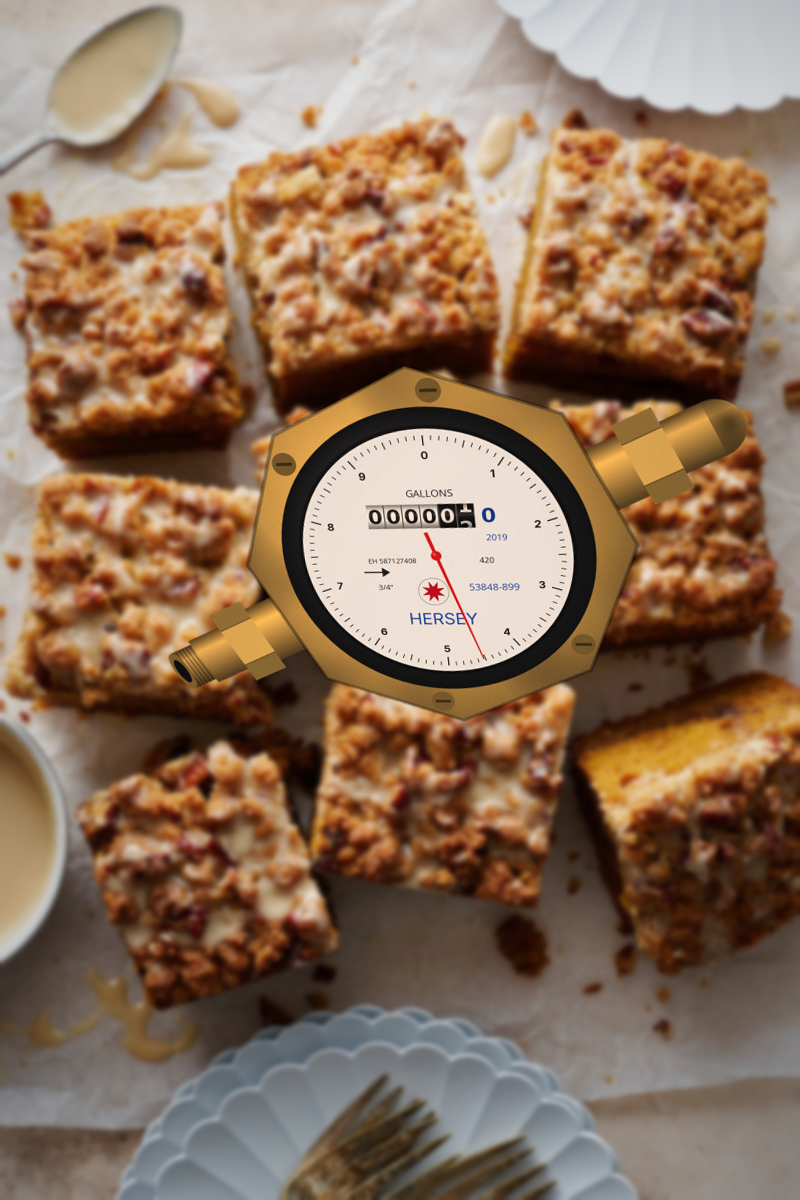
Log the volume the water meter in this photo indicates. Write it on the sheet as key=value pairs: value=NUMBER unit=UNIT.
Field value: value=14.5 unit=gal
